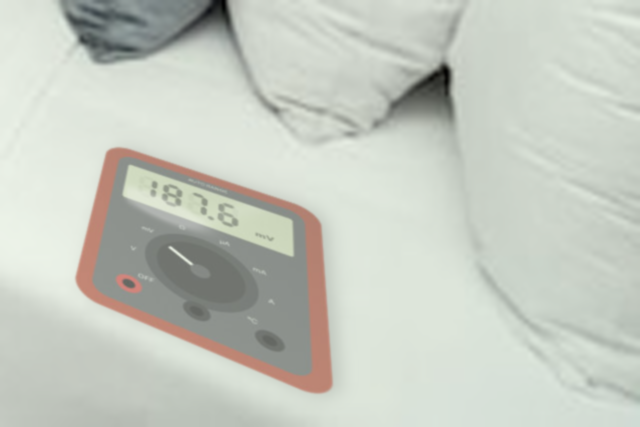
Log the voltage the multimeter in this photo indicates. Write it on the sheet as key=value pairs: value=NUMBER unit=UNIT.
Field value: value=187.6 unit=mV
